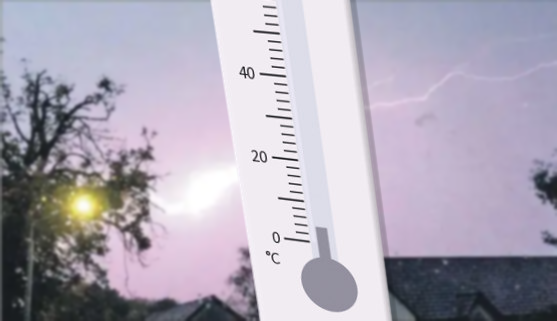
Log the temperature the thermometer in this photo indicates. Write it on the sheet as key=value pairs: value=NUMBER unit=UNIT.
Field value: value=4 unit=°C
